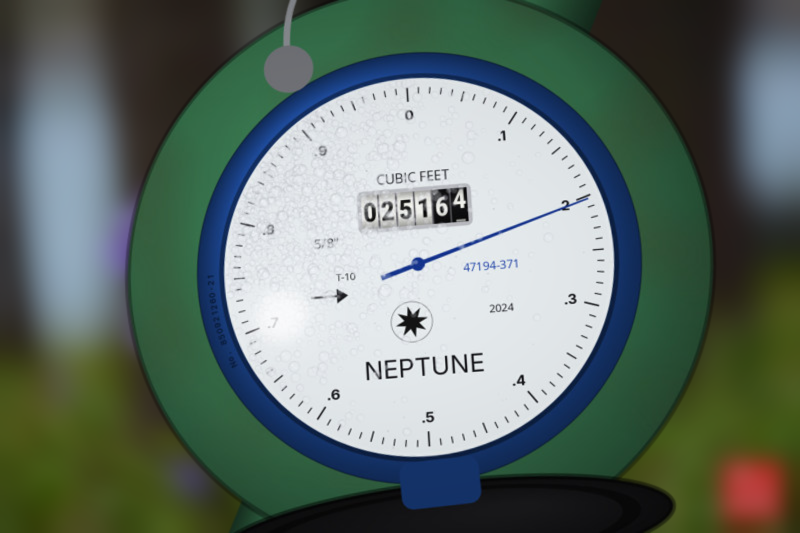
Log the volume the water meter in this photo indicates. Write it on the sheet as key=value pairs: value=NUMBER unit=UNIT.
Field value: value=25164.20 unit=ft³
